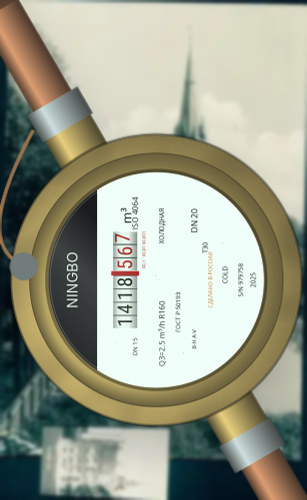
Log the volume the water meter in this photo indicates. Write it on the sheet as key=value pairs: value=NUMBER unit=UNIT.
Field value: value=1418.567 unit=m³
